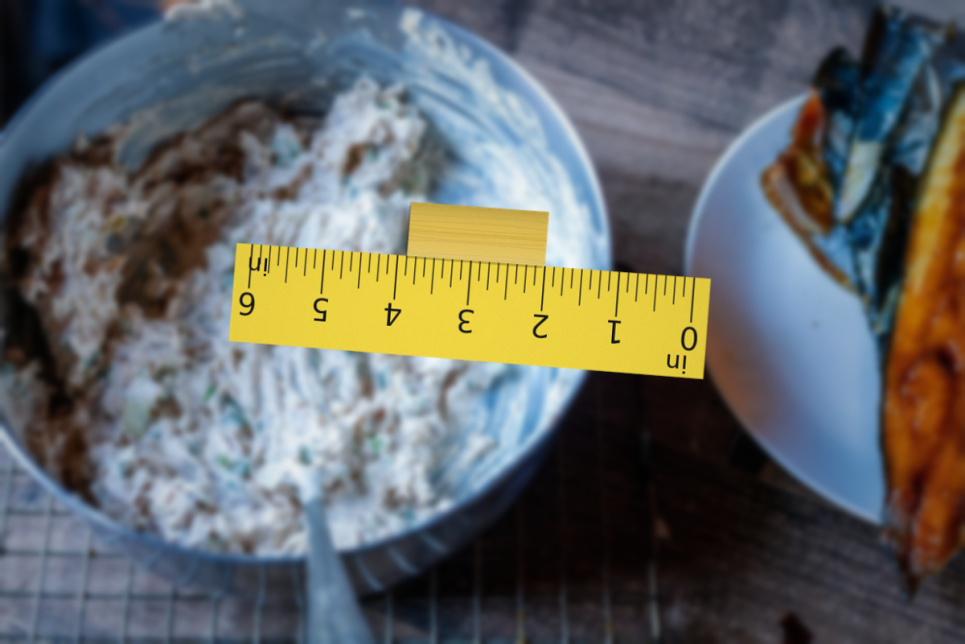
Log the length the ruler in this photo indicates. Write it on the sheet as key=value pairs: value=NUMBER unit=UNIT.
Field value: value=1.875 unit=in
